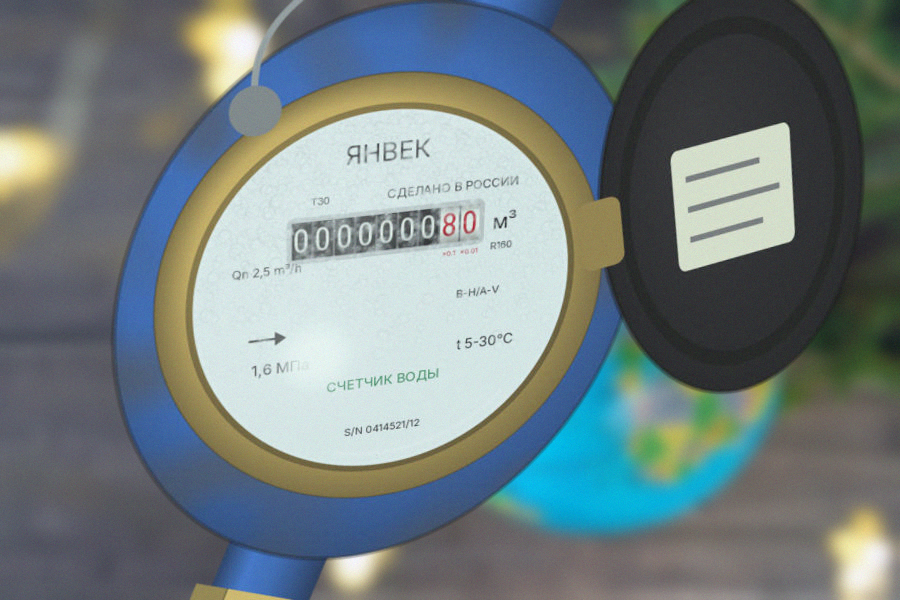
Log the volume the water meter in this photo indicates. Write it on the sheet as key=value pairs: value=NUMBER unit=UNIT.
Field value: value=0.80 unit=m³
